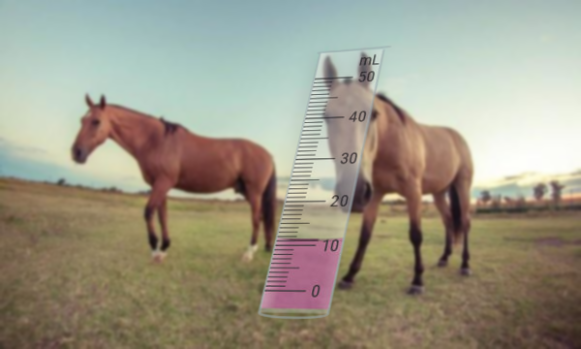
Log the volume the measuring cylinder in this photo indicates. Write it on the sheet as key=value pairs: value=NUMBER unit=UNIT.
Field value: value=11 unit=mL
